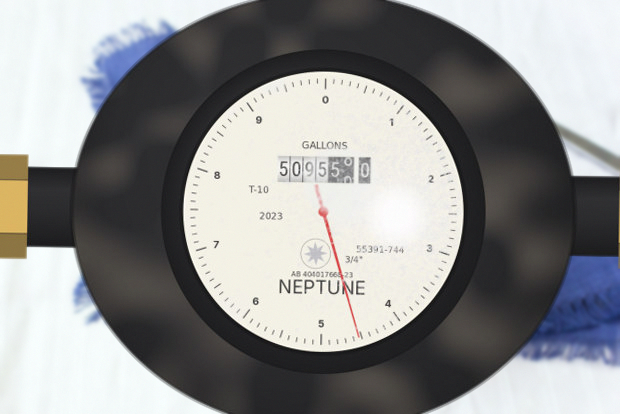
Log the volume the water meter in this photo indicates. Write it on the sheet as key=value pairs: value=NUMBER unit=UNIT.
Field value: value=5095584.5 unit=gal
